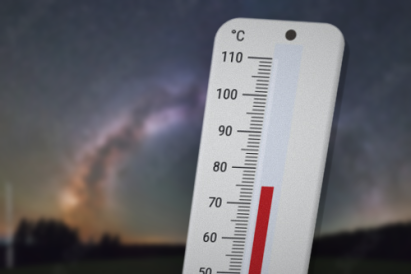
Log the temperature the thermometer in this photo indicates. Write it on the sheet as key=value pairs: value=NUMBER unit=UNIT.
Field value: value=75 unit=°C
